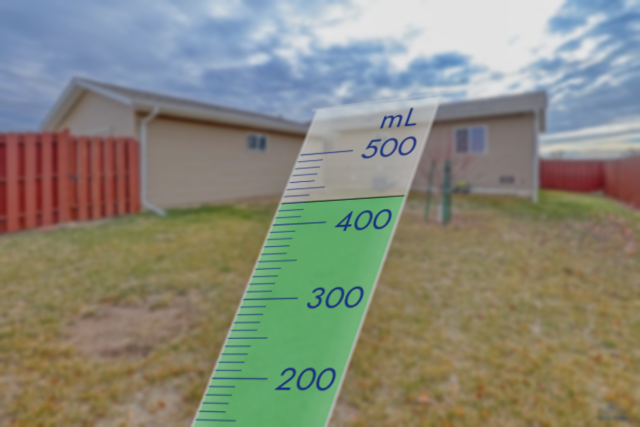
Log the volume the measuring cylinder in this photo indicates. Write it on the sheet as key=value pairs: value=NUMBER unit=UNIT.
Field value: value=430 unit=mL
